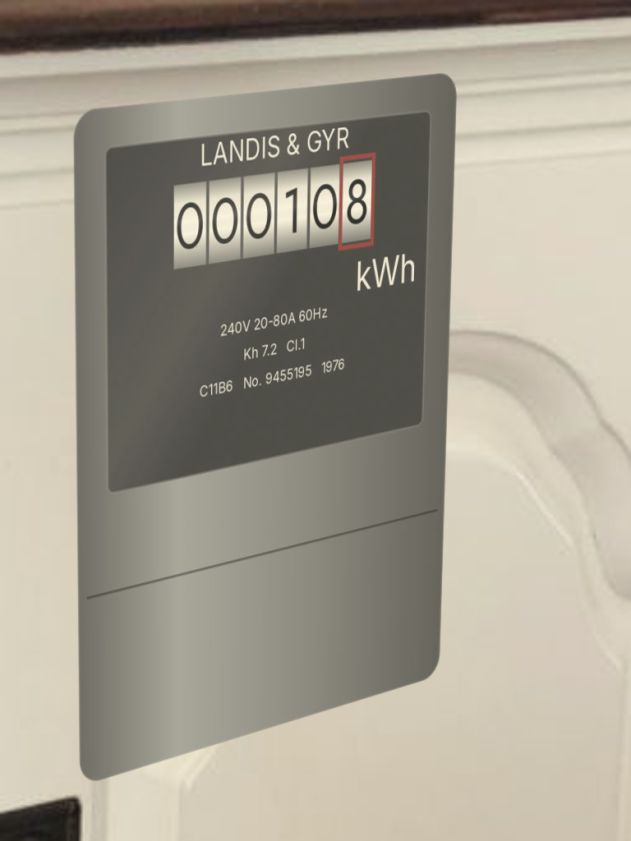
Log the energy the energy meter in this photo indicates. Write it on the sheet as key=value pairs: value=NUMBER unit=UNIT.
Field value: value=10.8 unit=kWh
